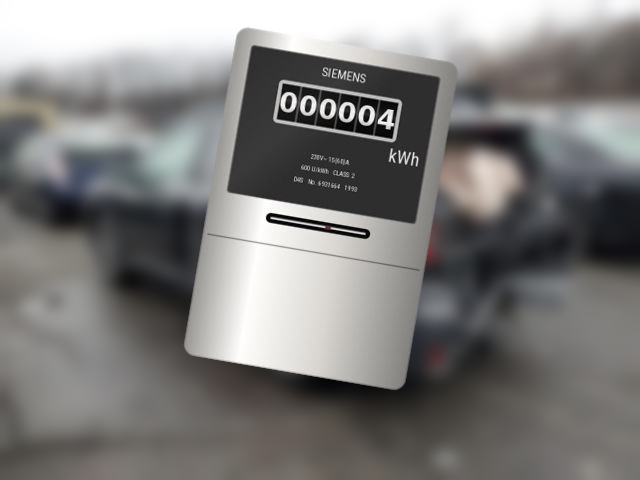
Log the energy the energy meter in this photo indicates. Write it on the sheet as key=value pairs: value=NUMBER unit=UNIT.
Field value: value=4 unit=kWh
